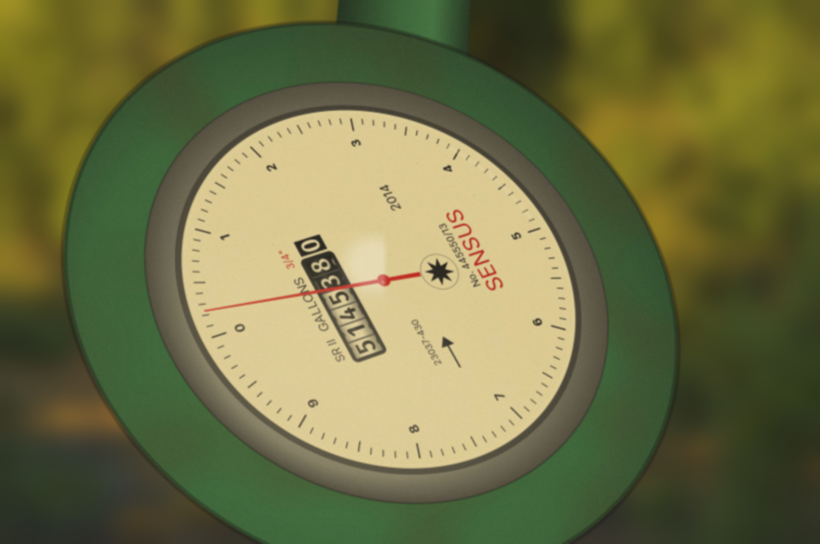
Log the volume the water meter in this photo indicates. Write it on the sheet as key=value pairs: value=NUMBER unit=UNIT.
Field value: value=5145380.2 unit=gal
